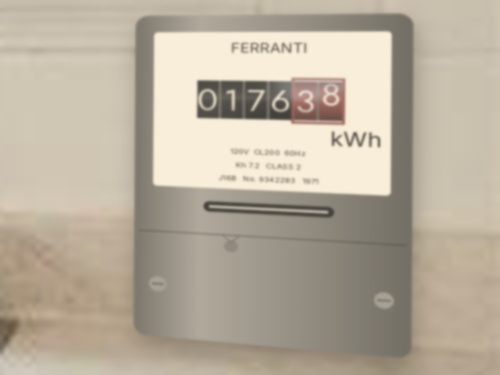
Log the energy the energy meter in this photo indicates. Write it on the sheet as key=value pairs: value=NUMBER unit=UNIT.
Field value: value=176.38 unit=kWh
